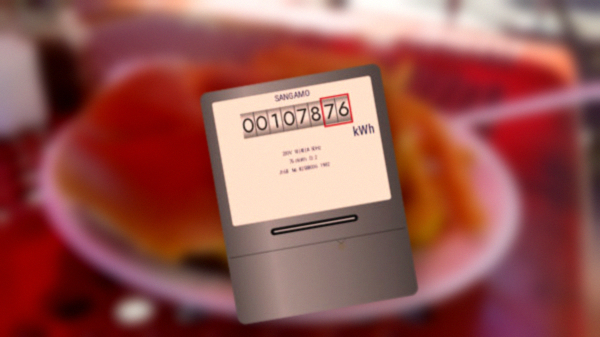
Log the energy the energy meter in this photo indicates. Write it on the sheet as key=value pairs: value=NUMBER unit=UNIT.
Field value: value=1078.76 unit=kWh
